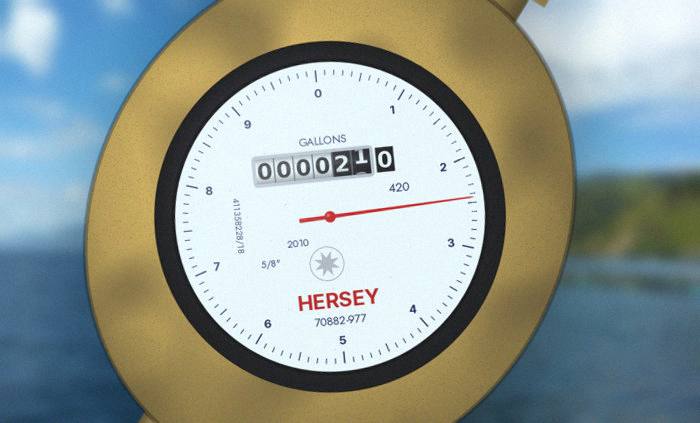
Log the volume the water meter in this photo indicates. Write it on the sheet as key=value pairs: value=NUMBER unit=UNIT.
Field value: value=212.4 unit=gal
